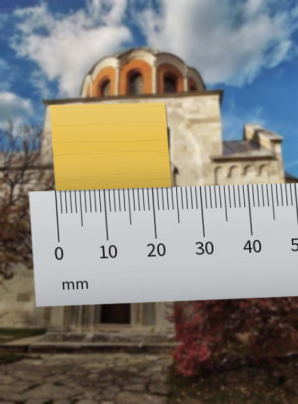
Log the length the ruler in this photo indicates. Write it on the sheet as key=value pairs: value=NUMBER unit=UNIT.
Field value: value=24 unit=mm
